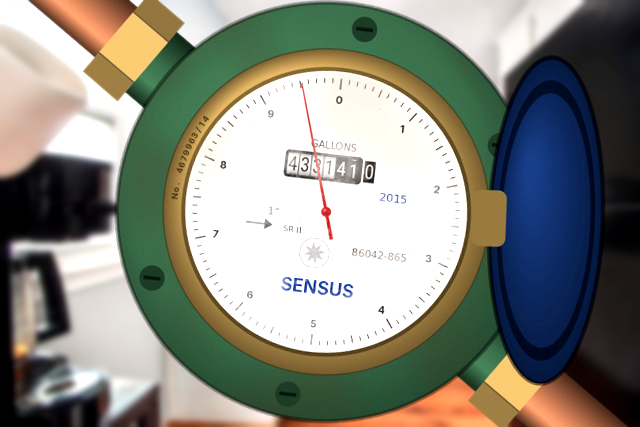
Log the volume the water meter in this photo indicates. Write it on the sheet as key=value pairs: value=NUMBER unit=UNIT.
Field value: value=4331409.5 unit=gal
